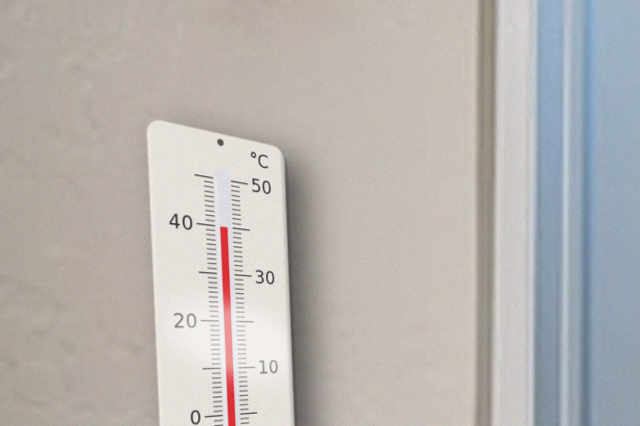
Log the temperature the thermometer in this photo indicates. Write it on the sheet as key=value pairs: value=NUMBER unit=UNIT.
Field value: value=40 unit=°C
